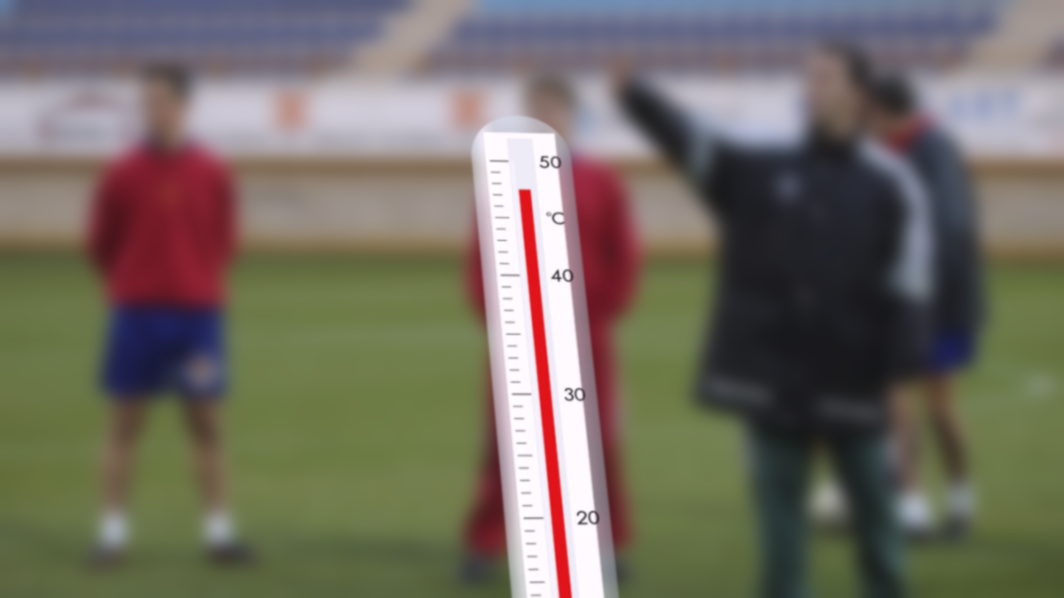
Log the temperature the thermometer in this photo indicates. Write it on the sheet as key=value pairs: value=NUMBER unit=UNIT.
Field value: value=47.5 unit=°C
